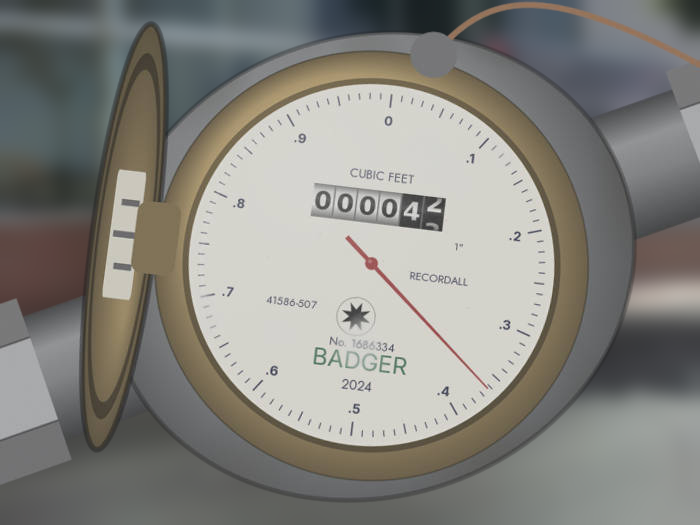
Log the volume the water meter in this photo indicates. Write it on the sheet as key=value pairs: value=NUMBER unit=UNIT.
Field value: value=42.36 unit=ft³
